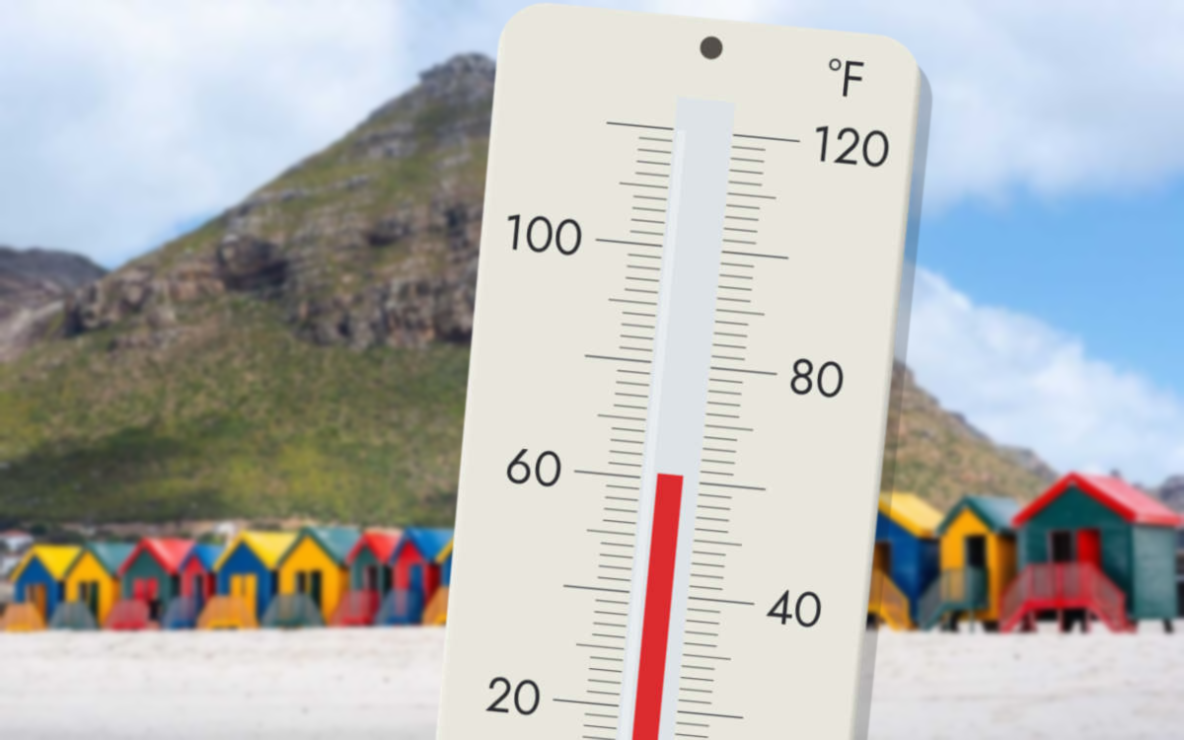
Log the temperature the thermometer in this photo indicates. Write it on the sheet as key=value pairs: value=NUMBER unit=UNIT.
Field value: value=61 unit=°F
